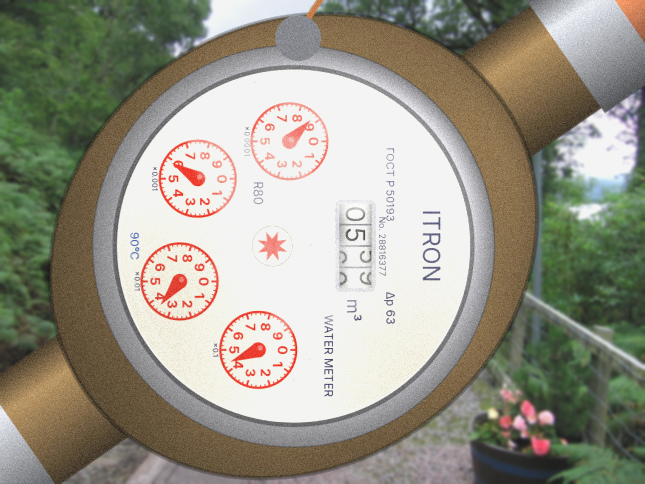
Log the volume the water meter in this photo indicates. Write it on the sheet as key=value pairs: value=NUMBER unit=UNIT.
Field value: value=559.4358 unit=m³
